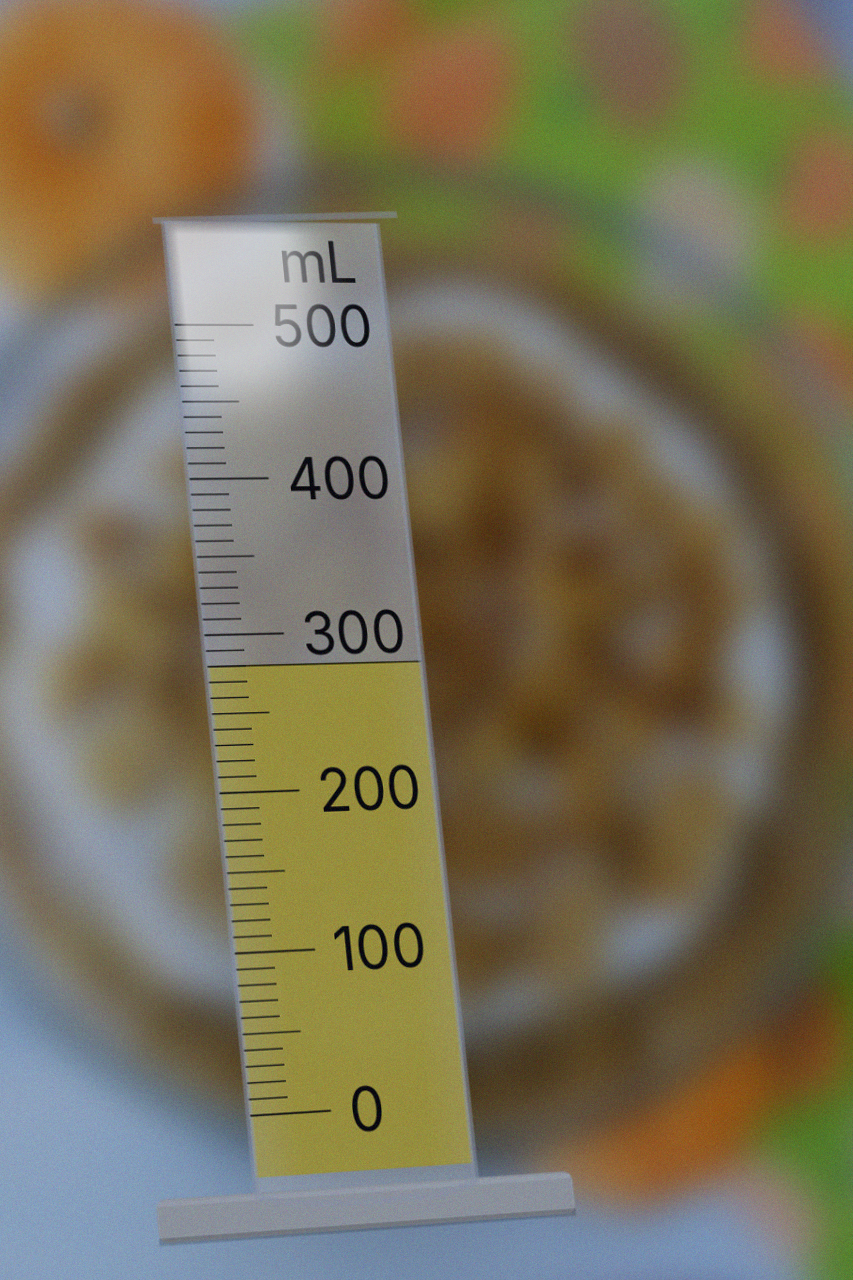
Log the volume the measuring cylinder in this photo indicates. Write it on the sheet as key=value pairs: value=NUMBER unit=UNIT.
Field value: value=280 unit=mL
